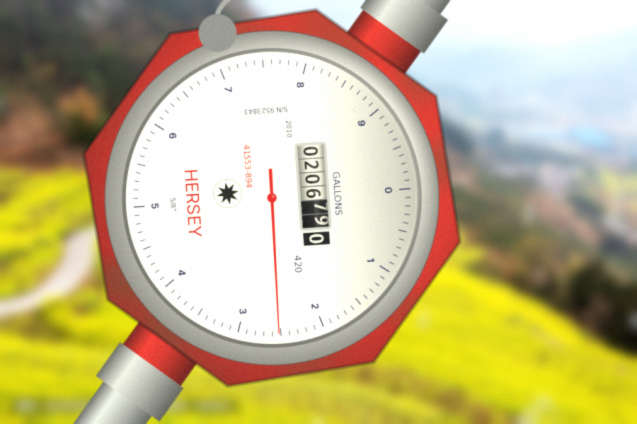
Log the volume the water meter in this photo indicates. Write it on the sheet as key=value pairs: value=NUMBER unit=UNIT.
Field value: value=206792.5 unit=gal
